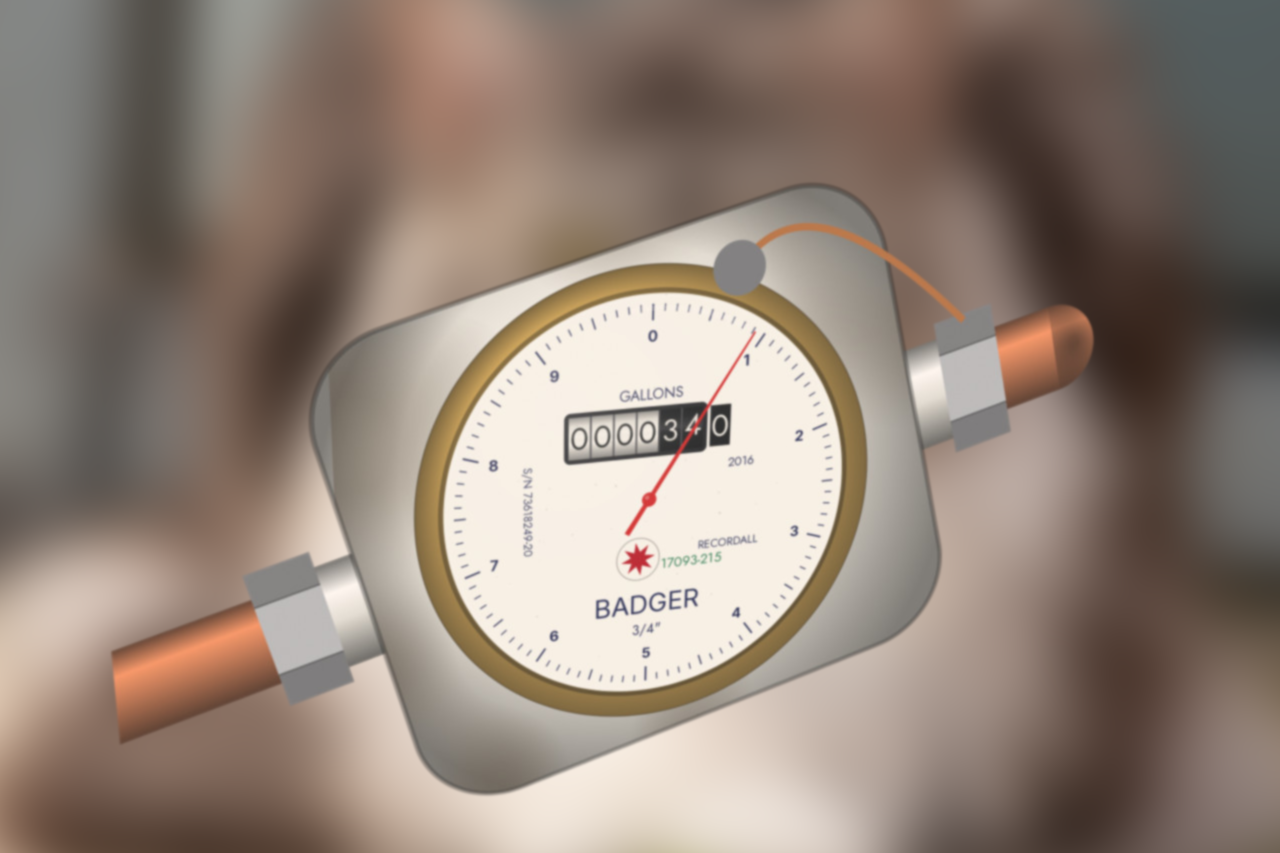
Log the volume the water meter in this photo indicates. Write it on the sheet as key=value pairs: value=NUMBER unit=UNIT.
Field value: value=340.9 unit=gal
